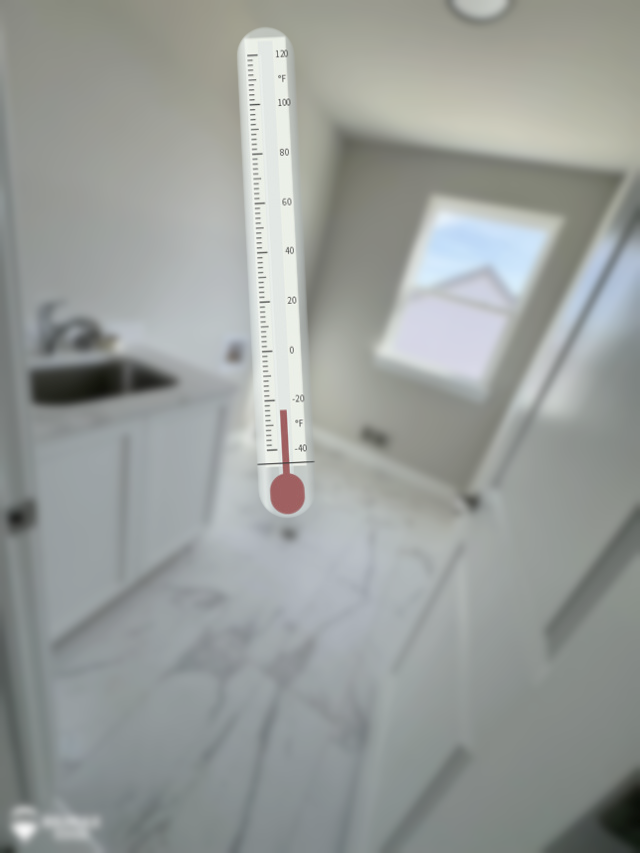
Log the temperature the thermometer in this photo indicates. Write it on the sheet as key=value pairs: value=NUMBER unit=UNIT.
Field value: value=-24 unit=°F
